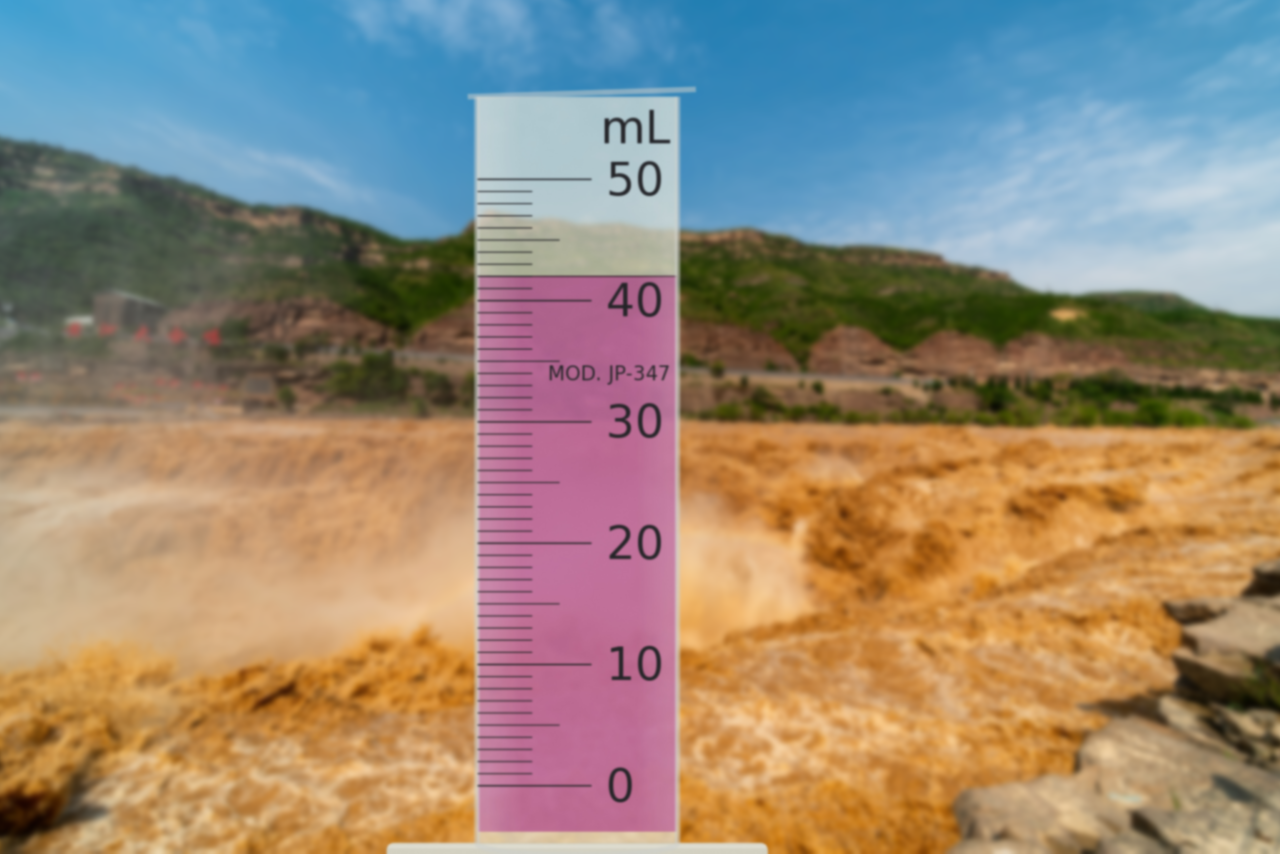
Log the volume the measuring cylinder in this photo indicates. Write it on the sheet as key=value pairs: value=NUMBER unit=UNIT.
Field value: value=42 unit=mL
